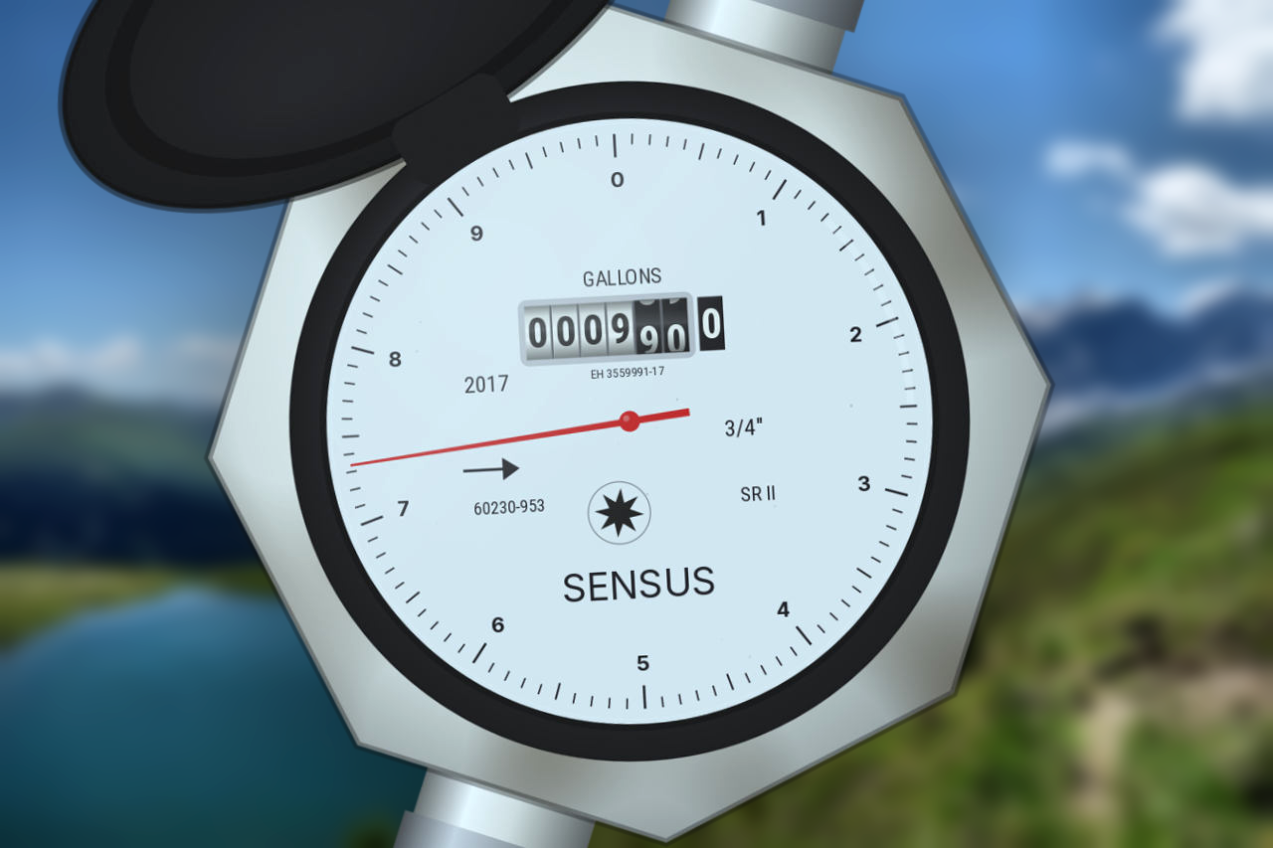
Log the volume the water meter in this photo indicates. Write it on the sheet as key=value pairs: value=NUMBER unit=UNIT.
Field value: value=9897.3 unit=gal
